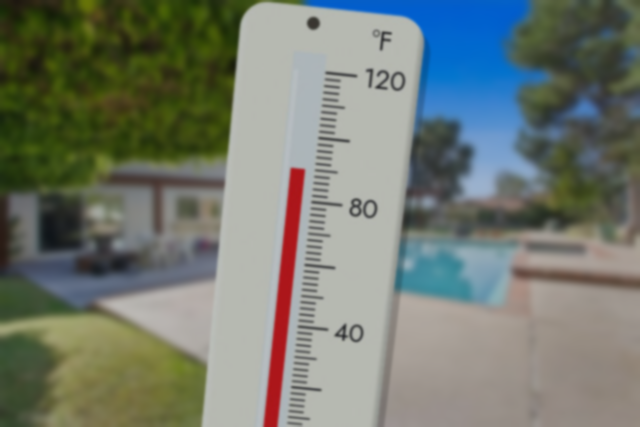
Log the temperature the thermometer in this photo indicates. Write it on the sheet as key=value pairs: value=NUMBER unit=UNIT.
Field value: value=90 unit=°F
